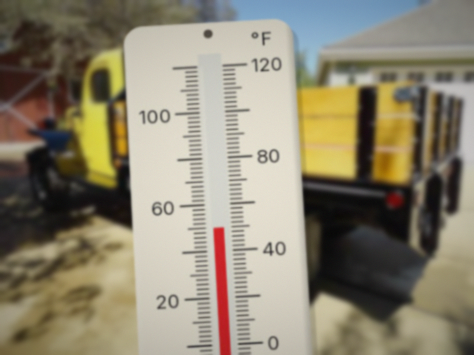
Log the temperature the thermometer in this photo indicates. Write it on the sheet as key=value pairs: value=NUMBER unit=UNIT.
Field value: value=50 unit=°F
